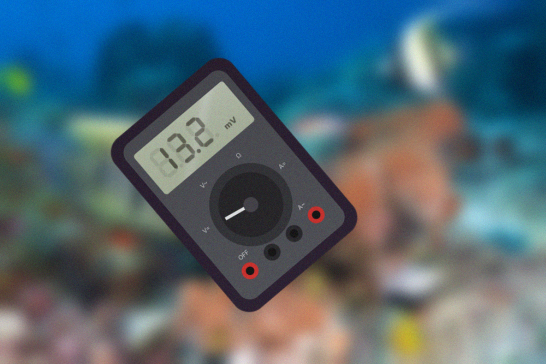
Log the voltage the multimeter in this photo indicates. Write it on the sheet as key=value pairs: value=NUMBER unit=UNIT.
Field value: value=13.2 unit=mV
